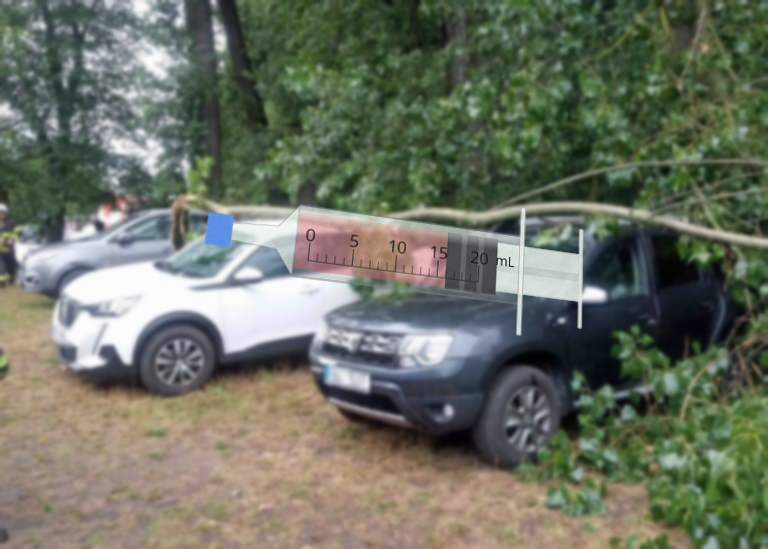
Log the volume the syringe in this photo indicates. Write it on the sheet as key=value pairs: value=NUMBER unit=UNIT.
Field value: value=16 unit=mL
